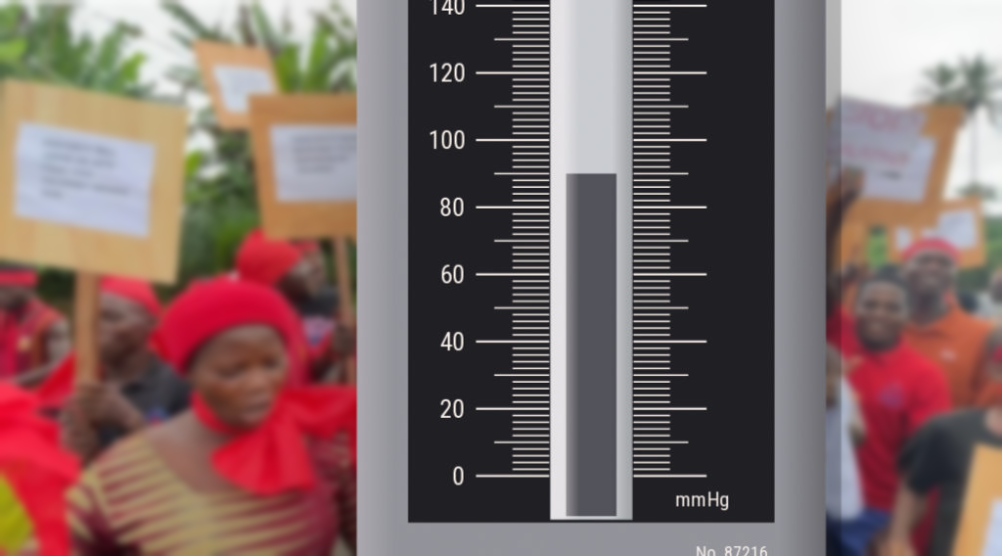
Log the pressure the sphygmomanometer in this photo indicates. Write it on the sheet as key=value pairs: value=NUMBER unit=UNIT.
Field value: value=90 unit=mmHg
